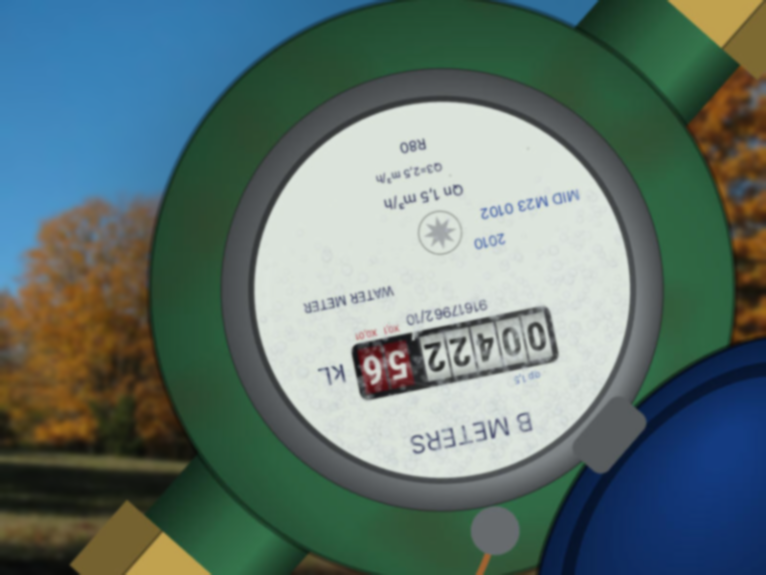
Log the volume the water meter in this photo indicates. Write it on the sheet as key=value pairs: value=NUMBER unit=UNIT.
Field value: value=422.56 unit=kL
